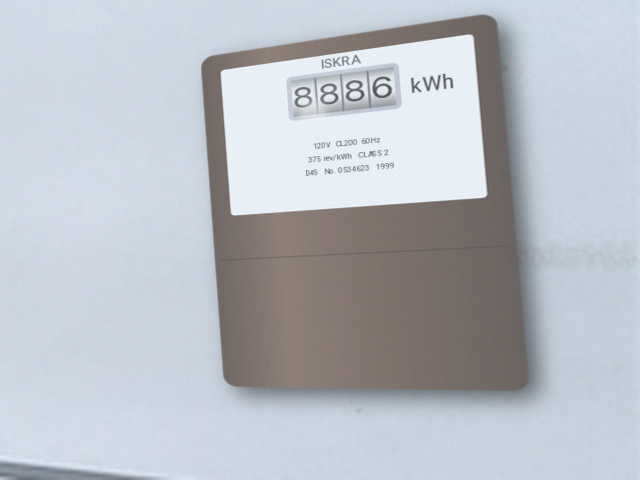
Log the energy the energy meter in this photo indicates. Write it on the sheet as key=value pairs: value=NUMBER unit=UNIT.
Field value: value=8886 unit=kWh
